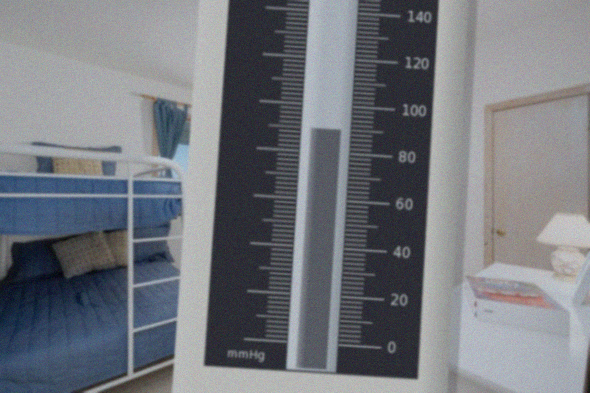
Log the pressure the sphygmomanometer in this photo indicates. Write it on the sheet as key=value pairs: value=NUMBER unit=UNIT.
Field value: value=90 unit=mmHg
